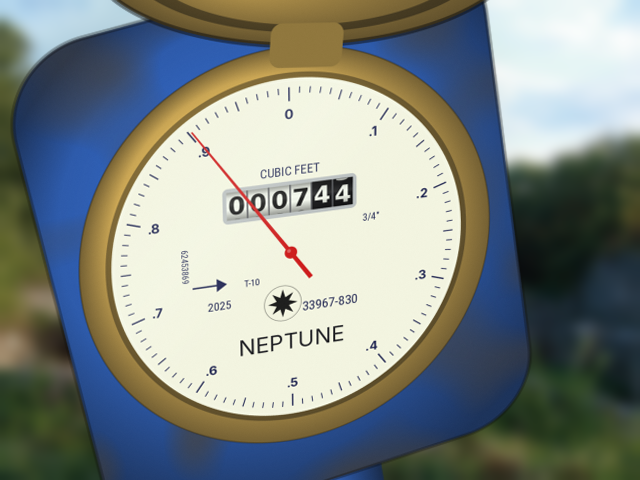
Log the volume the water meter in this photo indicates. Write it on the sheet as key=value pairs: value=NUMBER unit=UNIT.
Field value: value=743.90 unit=ft³
